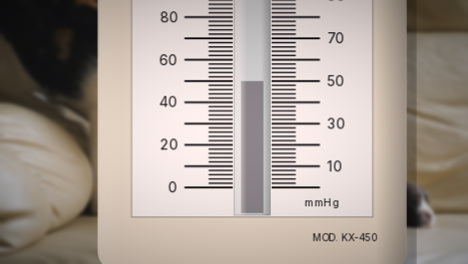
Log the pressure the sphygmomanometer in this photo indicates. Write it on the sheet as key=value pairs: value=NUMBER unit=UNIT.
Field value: value=50 unit=mmHg
